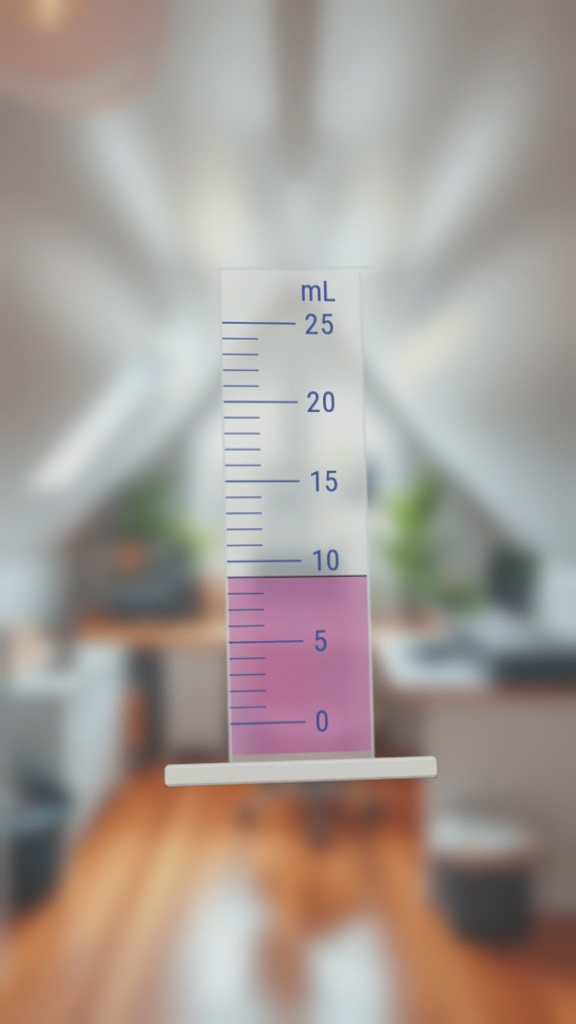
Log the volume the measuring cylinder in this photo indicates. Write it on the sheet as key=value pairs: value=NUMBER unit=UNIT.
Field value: value=9 unit=mL
